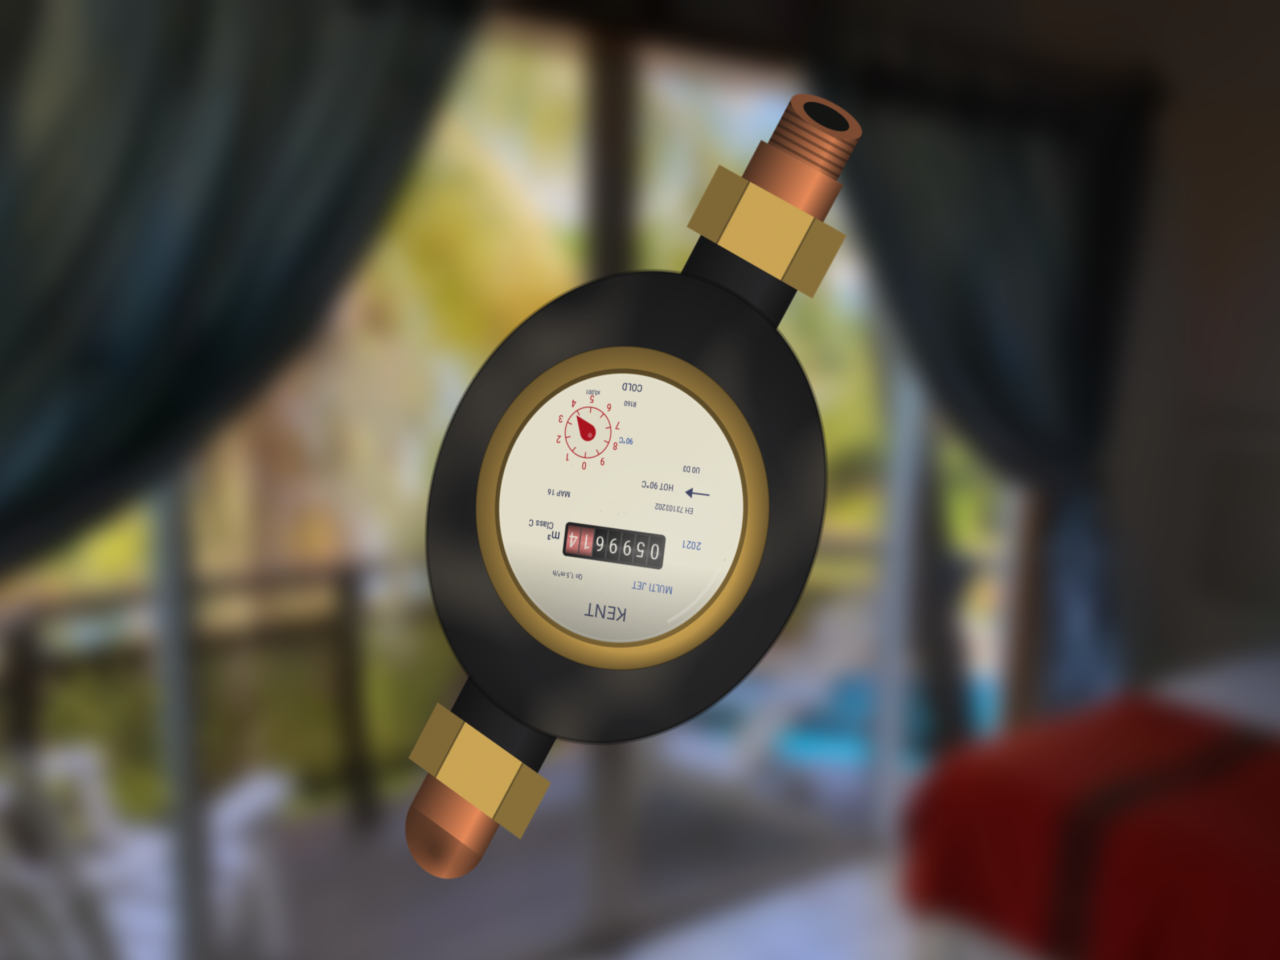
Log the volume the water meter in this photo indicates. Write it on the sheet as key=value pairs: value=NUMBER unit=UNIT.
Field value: value=5996.143 unit=m³
